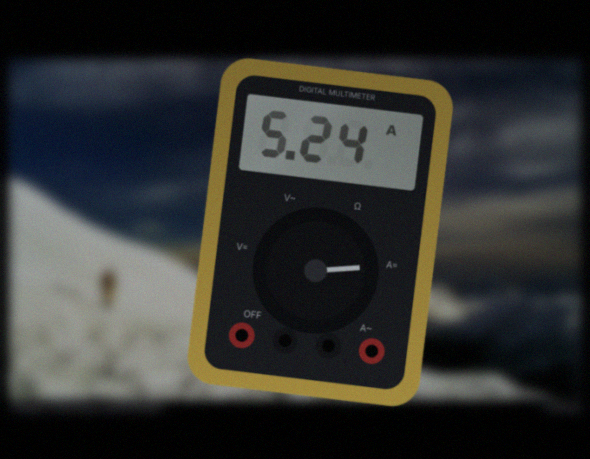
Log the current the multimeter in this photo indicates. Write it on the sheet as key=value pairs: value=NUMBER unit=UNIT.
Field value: value=5.24 unit=A
